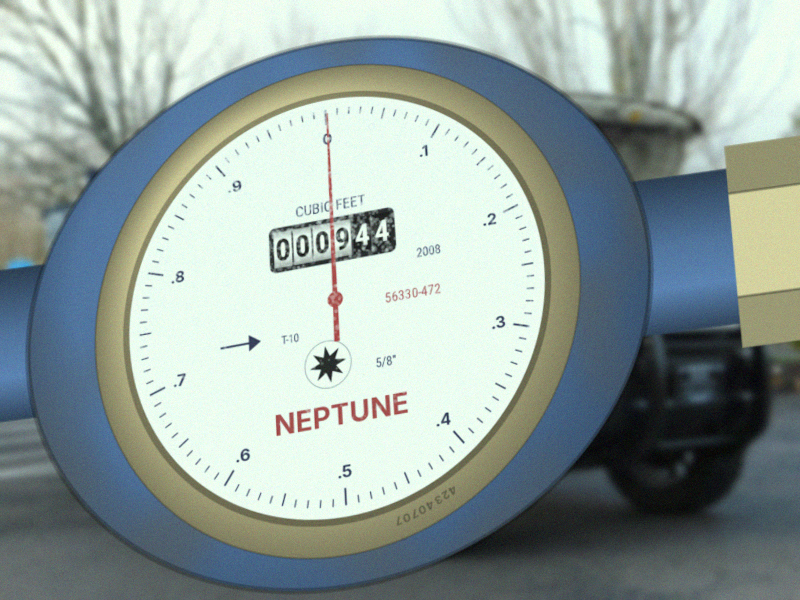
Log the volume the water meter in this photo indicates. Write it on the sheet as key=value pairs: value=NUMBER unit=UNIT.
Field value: value=944.00 unit=ft³
